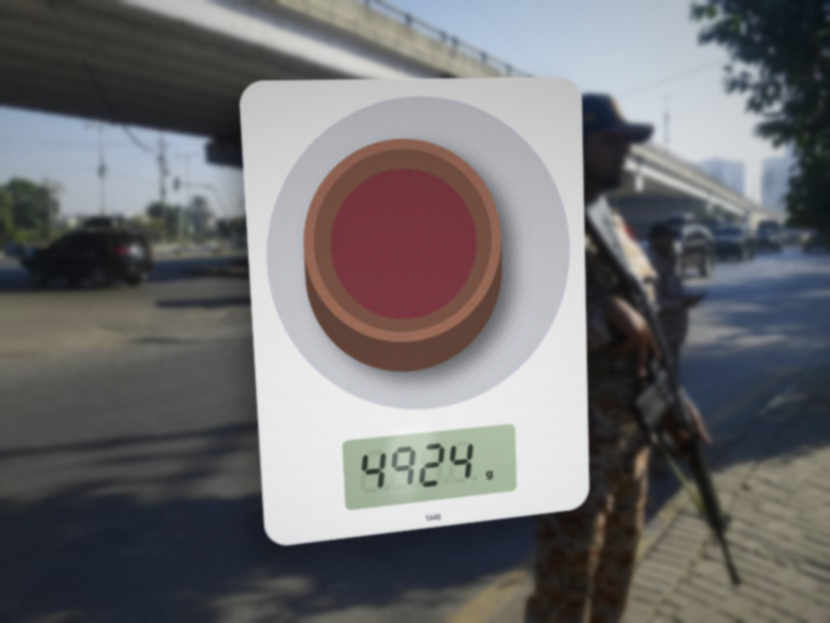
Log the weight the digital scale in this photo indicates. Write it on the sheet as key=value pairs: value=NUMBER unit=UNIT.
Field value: value=4924 unit=g
